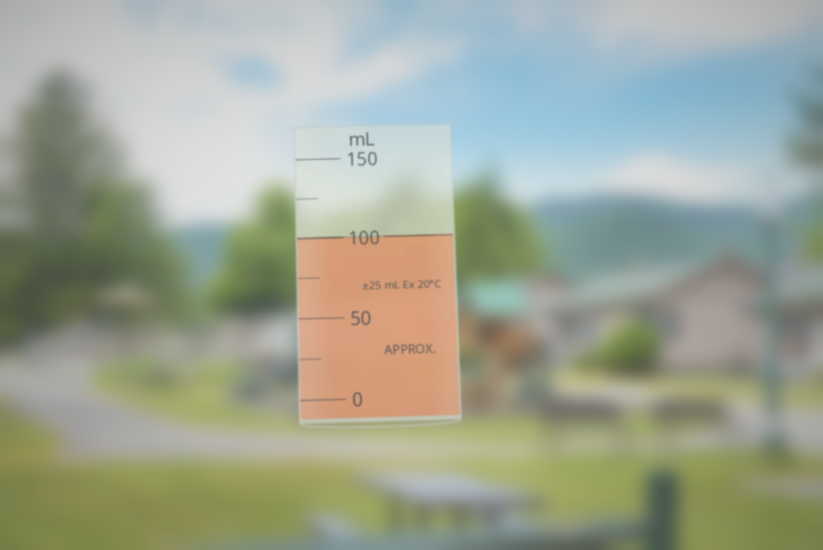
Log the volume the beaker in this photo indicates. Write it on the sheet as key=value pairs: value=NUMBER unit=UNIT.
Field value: value=100 unit=mL
